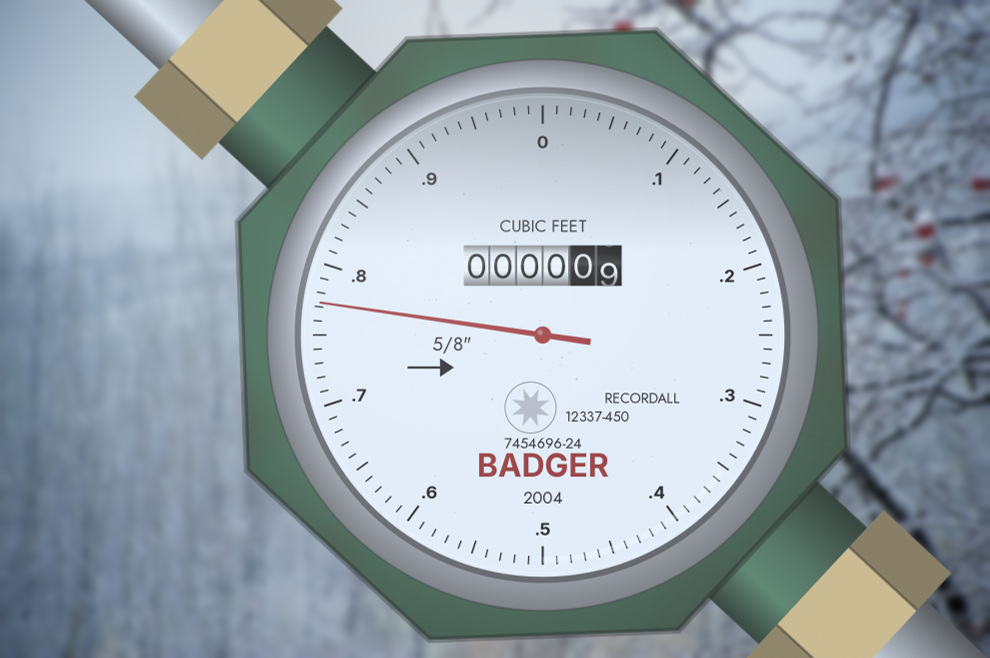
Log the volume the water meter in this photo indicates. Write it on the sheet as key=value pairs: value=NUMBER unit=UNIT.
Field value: value=8.77 unit=ft³
